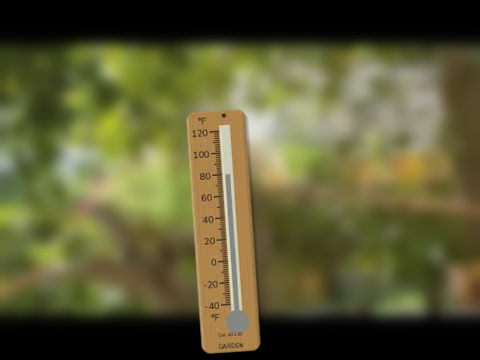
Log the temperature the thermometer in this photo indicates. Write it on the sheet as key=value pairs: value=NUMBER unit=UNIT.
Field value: value=80 unit=°F
